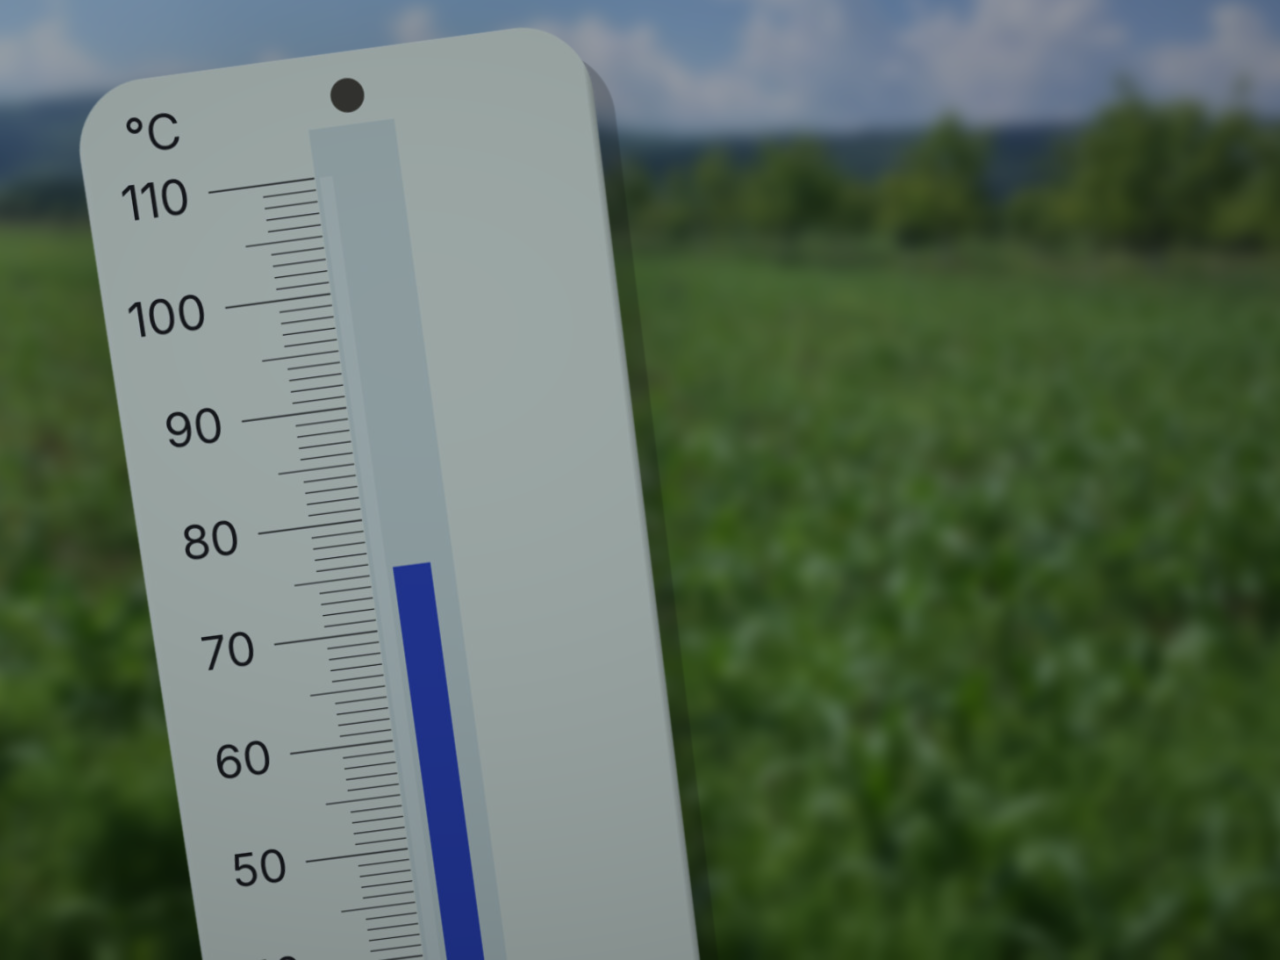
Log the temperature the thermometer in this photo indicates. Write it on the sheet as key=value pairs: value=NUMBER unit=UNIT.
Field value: value=75.5 unit=°C
